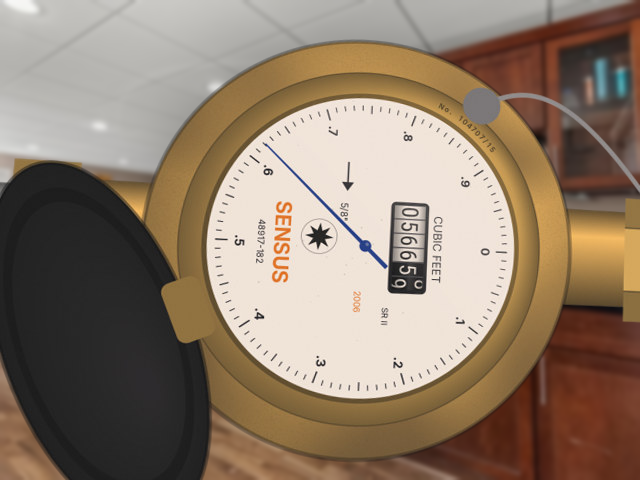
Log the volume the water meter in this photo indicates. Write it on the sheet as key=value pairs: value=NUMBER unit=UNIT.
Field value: value=56658.62 unit=ft³
